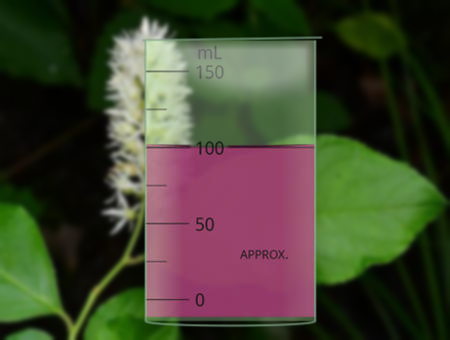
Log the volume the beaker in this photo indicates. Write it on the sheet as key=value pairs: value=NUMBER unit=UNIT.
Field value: value=100 unit=mL
